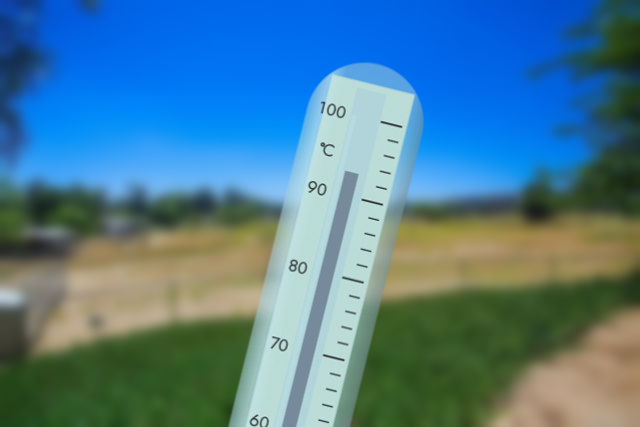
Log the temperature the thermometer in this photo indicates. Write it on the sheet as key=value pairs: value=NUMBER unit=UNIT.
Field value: value=93 unit=°C
